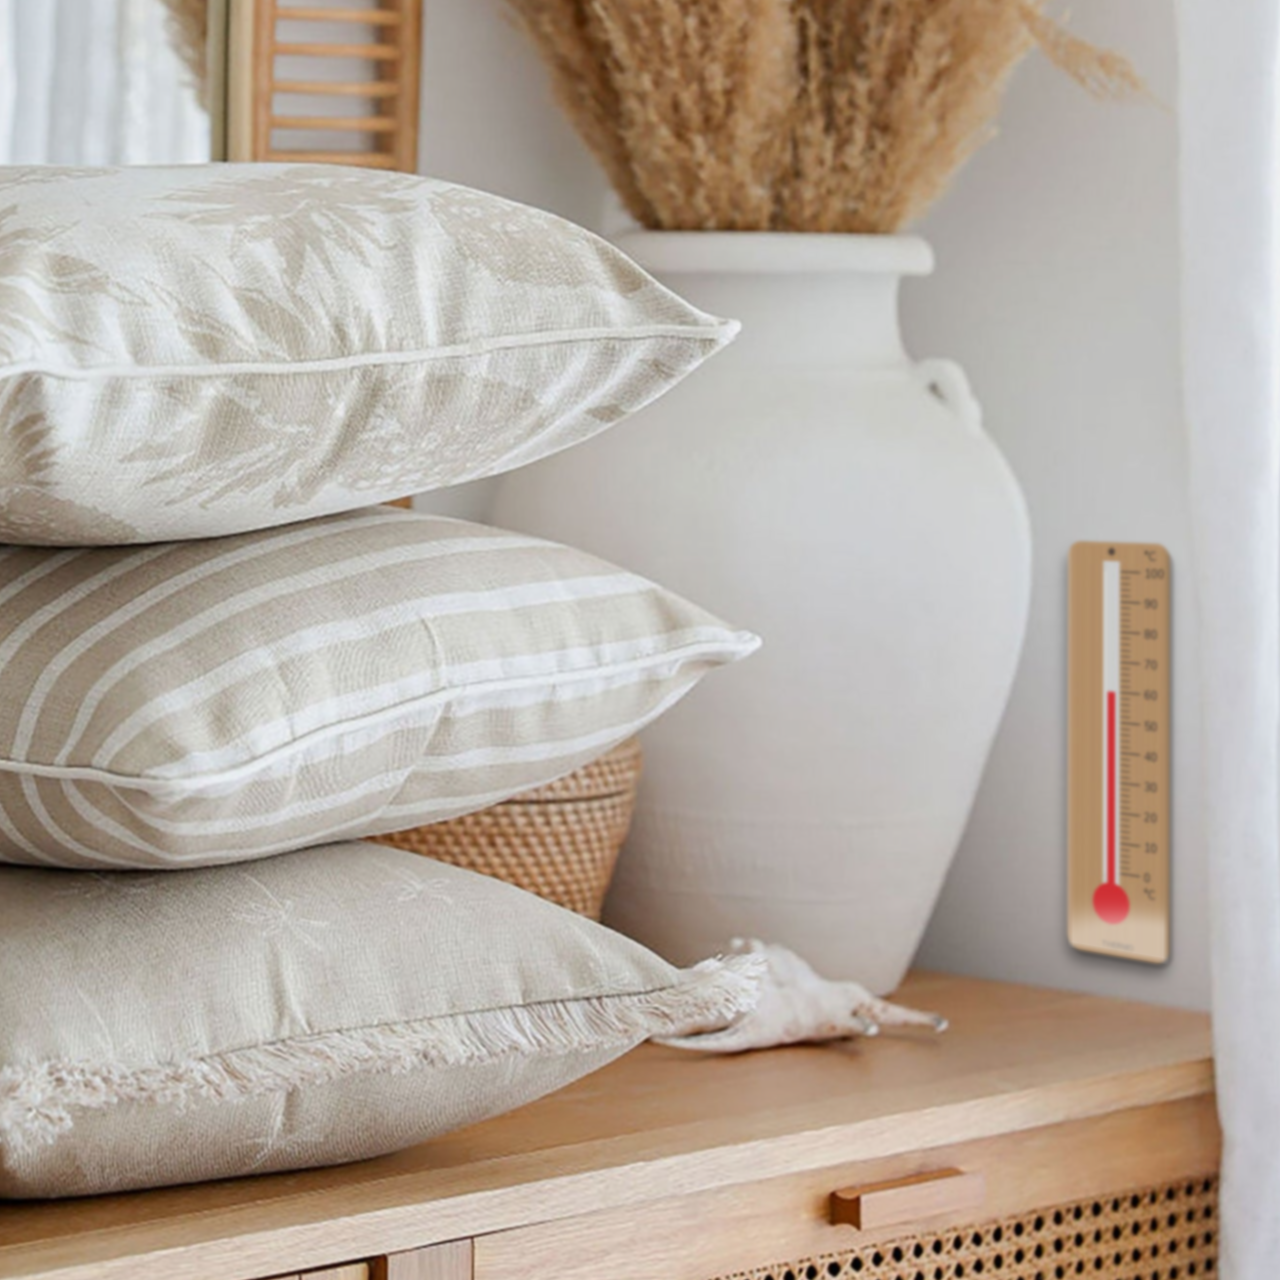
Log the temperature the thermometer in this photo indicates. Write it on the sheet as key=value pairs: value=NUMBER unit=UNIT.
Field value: value=60 unit=°C
